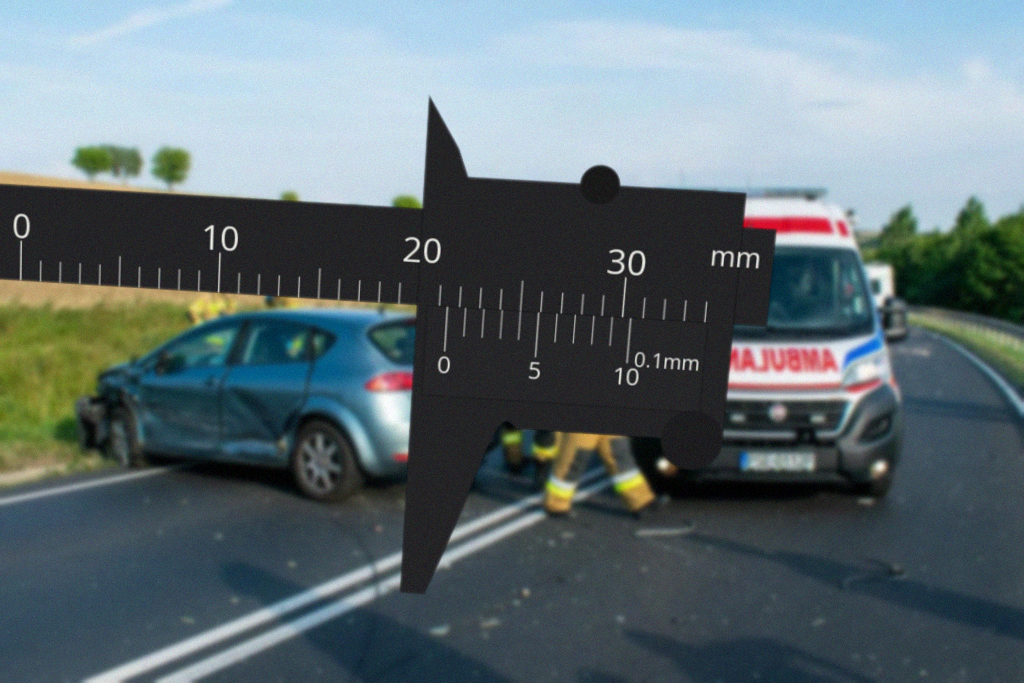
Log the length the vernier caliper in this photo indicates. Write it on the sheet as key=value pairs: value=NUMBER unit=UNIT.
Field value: value=21.4 unit=mm
